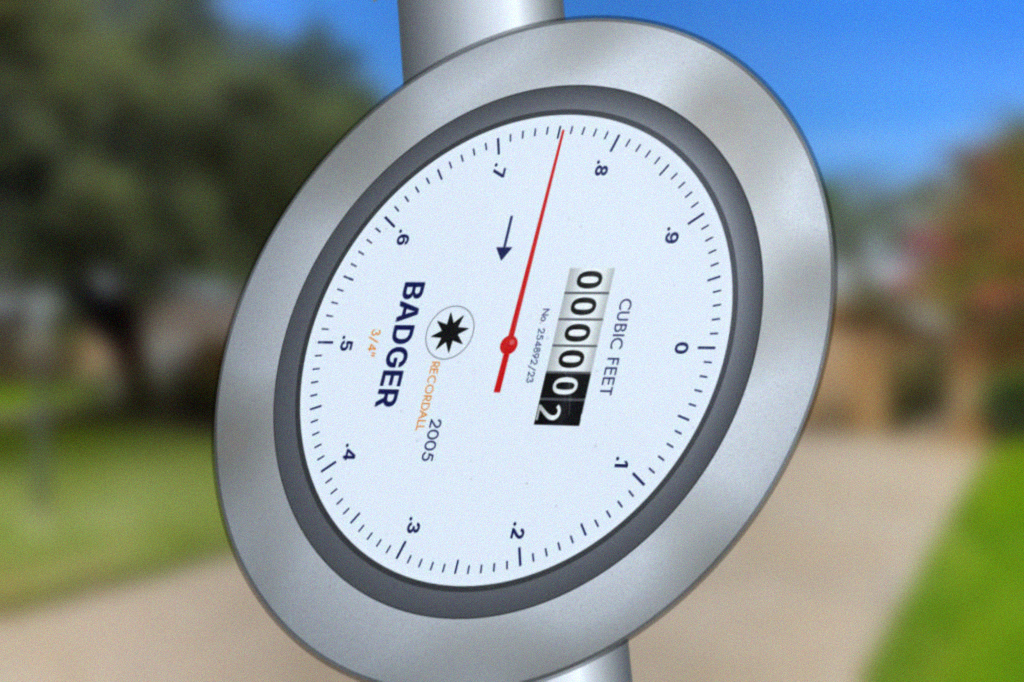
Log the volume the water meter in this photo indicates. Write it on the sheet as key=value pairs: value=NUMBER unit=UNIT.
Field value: value=1.75 unit=ft³
